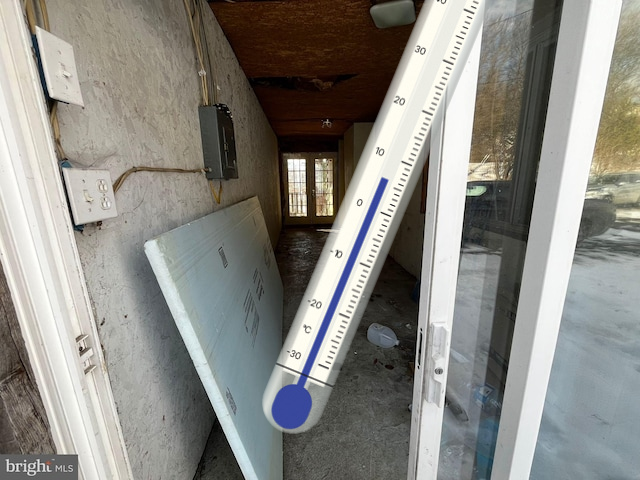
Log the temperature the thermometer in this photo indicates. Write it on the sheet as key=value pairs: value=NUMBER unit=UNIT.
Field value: value=6 unit=°C
